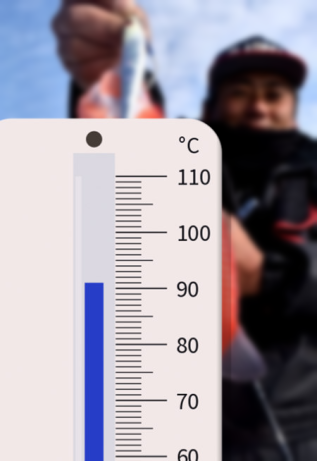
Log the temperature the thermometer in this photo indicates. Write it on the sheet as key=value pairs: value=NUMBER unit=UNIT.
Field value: value=91 unit=°C
